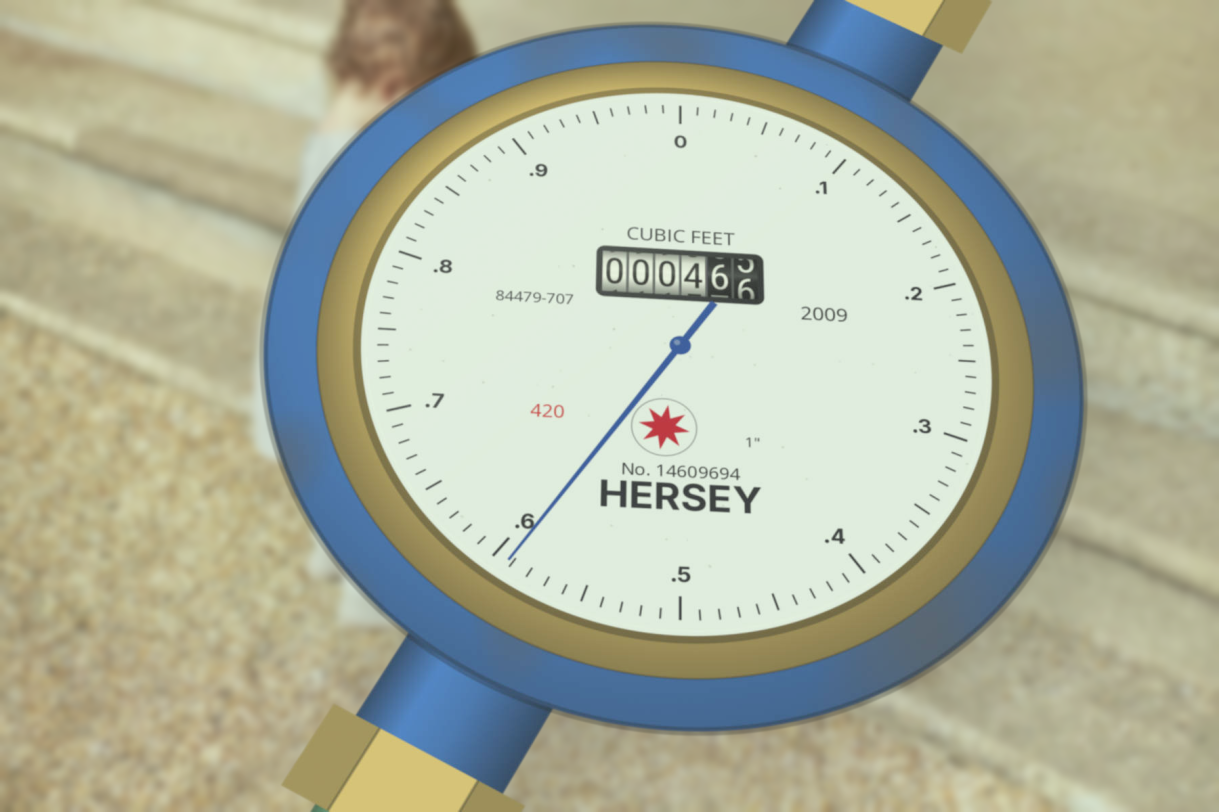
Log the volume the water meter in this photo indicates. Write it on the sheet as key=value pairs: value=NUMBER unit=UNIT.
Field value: value=465.59 unit=ft³
